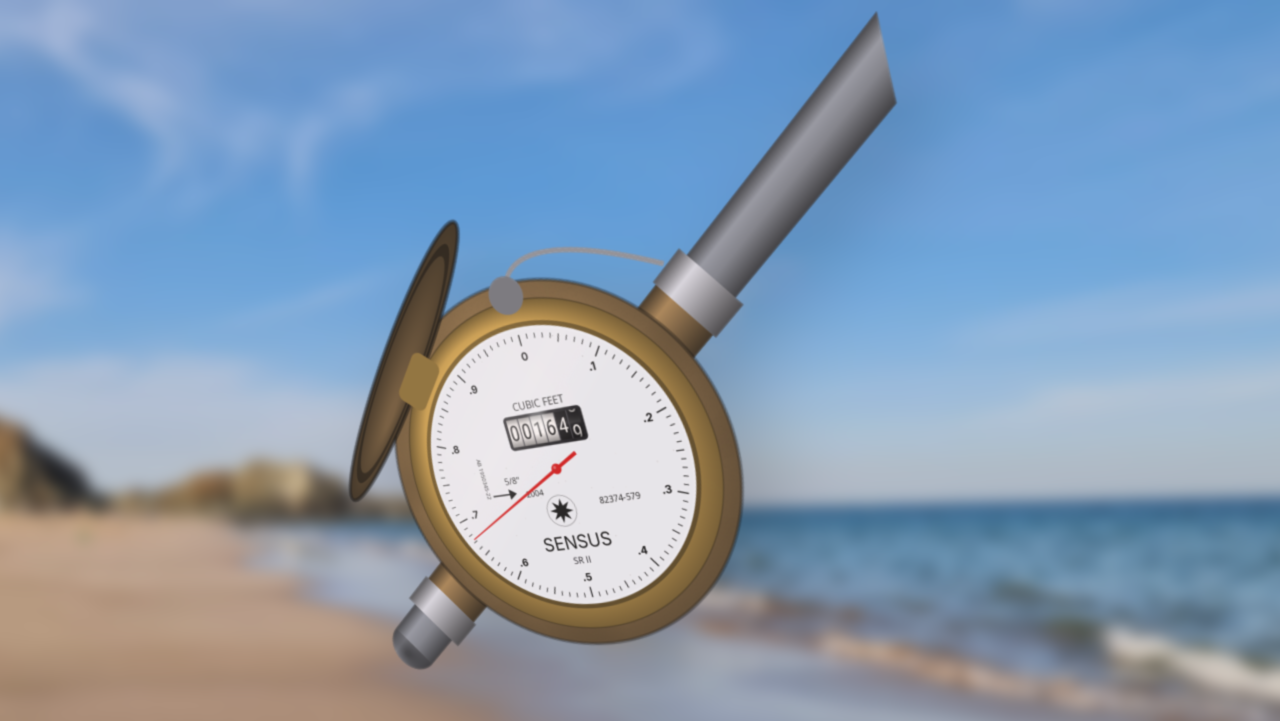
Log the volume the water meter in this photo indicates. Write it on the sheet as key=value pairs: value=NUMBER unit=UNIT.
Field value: value=1648.67 unit=ft³
